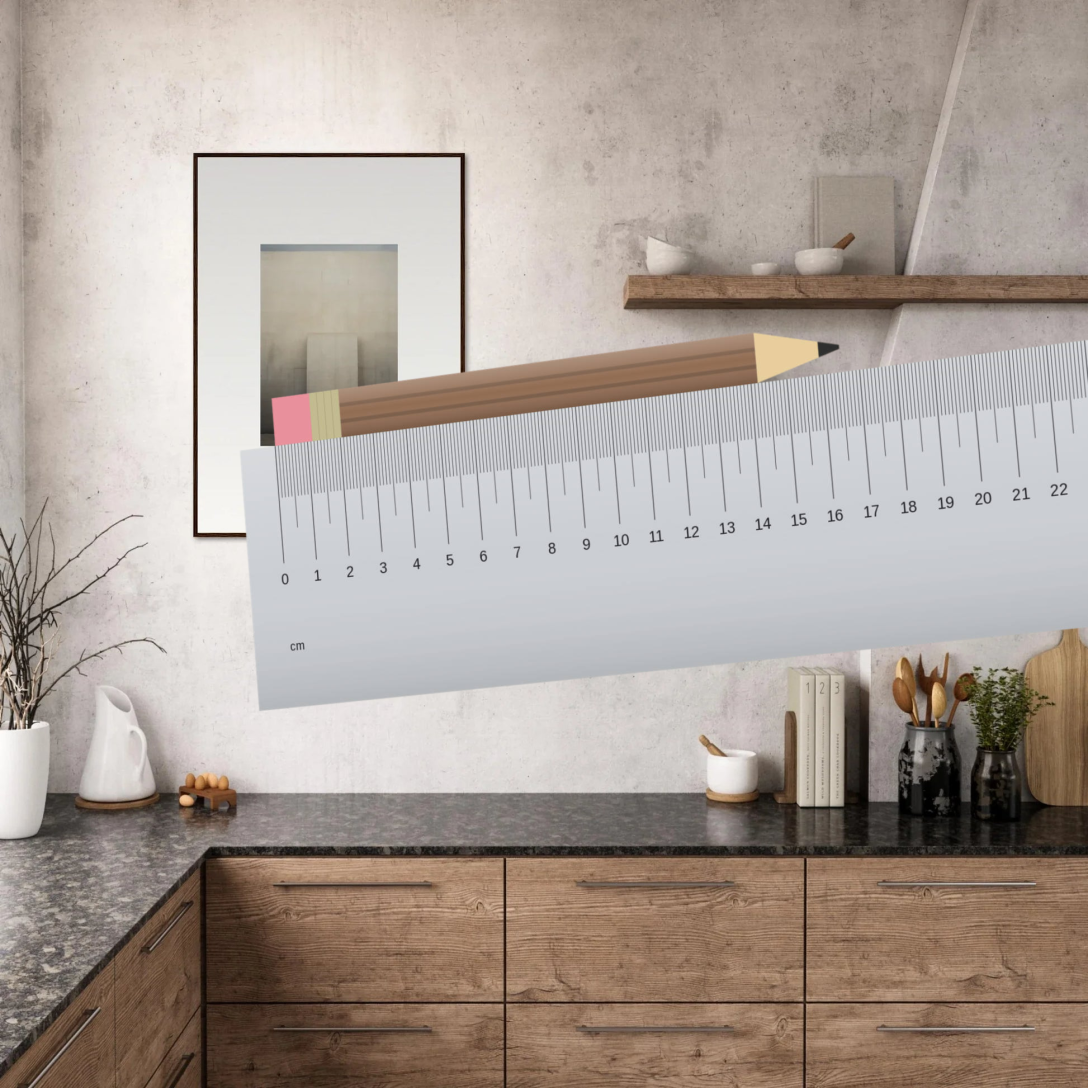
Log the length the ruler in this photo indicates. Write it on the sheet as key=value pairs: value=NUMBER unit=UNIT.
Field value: value=16.5 unit=cm
